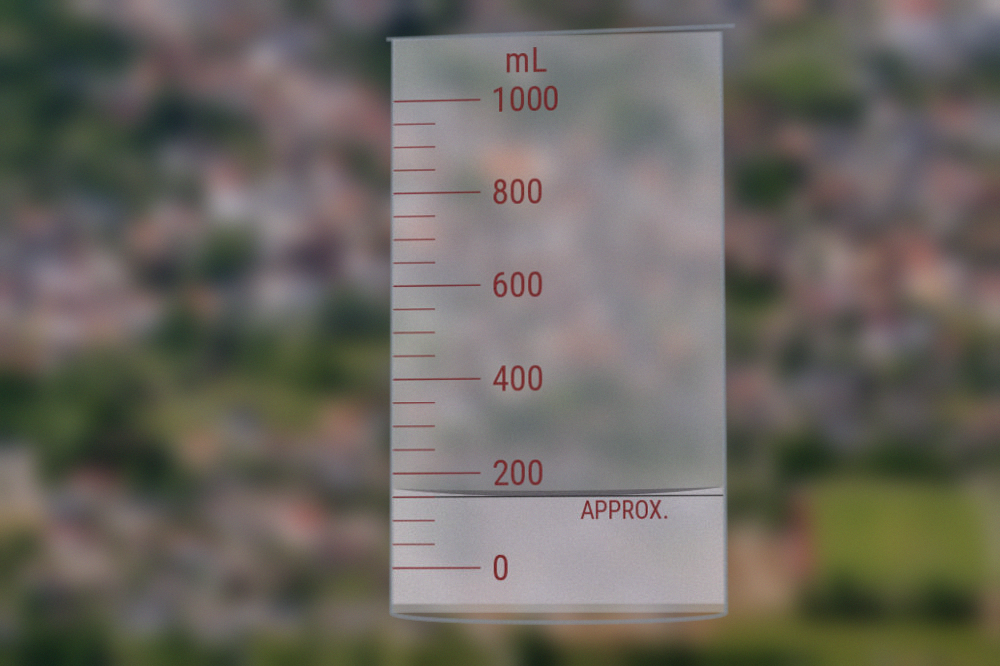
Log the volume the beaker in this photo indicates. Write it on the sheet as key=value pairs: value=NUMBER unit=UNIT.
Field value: value=150 unit=mL
